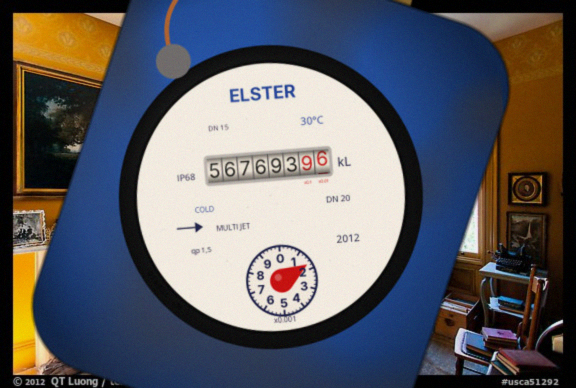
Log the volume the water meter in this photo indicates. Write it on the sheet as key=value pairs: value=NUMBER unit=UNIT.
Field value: value=567693.961 unit=kL
